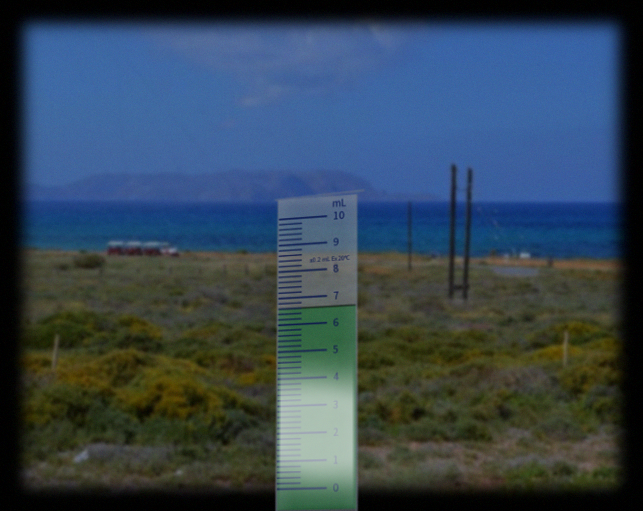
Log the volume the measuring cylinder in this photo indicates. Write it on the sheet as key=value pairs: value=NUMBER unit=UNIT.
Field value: value=6.6 unit=mL
